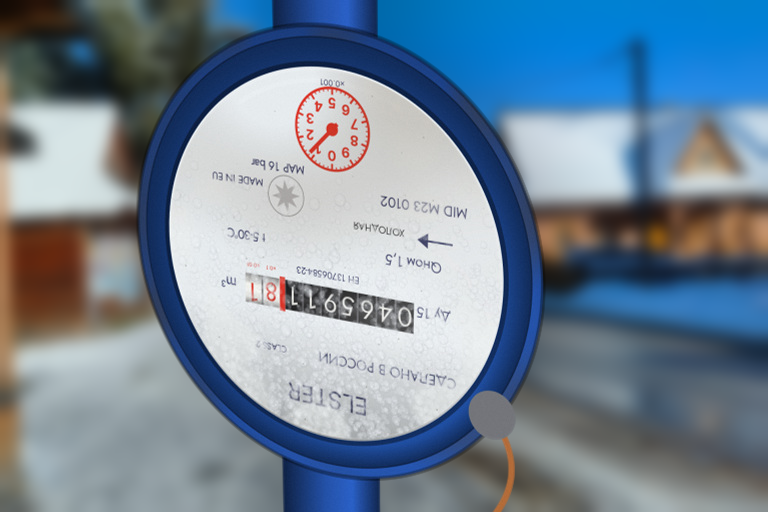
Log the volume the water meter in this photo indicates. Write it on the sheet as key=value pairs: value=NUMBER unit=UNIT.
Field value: value=465911.811 unit=m³
